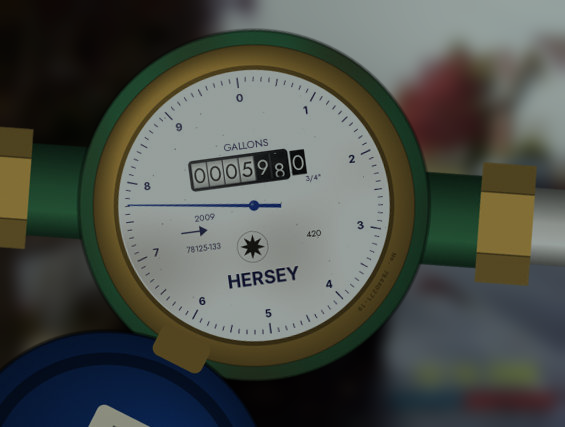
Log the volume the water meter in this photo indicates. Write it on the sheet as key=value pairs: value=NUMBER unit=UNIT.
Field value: value=5977.7 unit=gal
